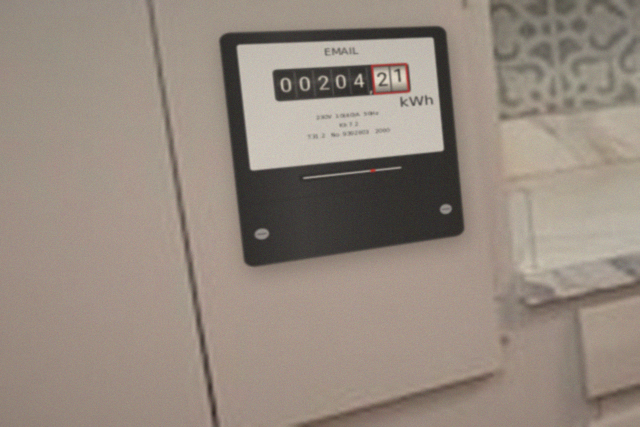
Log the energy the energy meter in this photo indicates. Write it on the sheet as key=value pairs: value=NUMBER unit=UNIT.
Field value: value=204.21 unit=kWh
